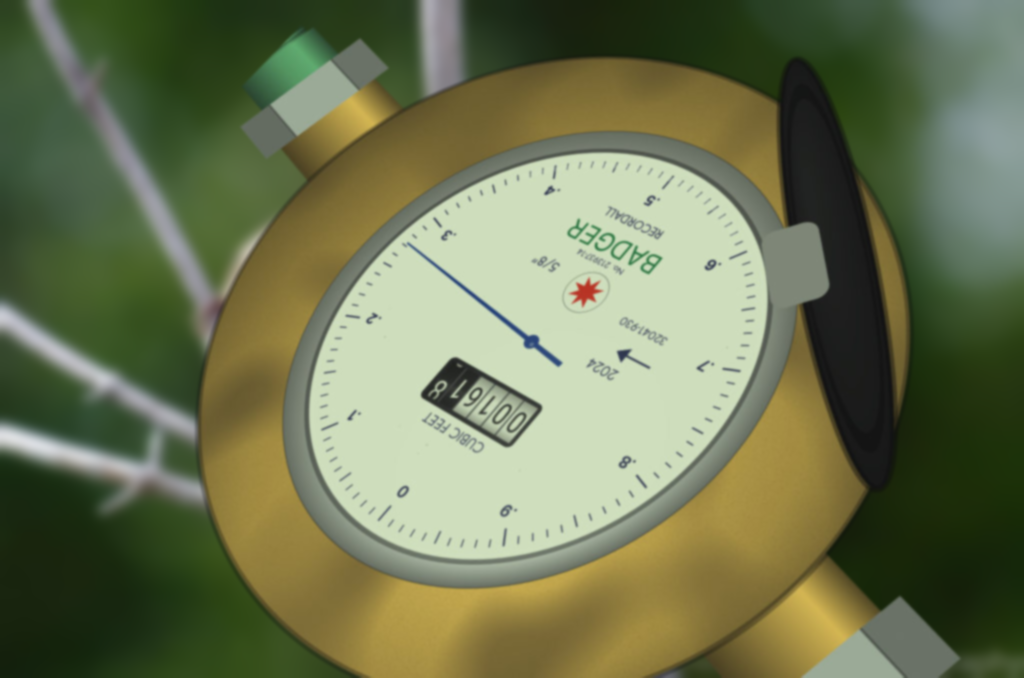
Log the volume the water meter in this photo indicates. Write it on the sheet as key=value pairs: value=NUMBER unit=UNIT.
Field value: value=1618.27 unit=ft³
